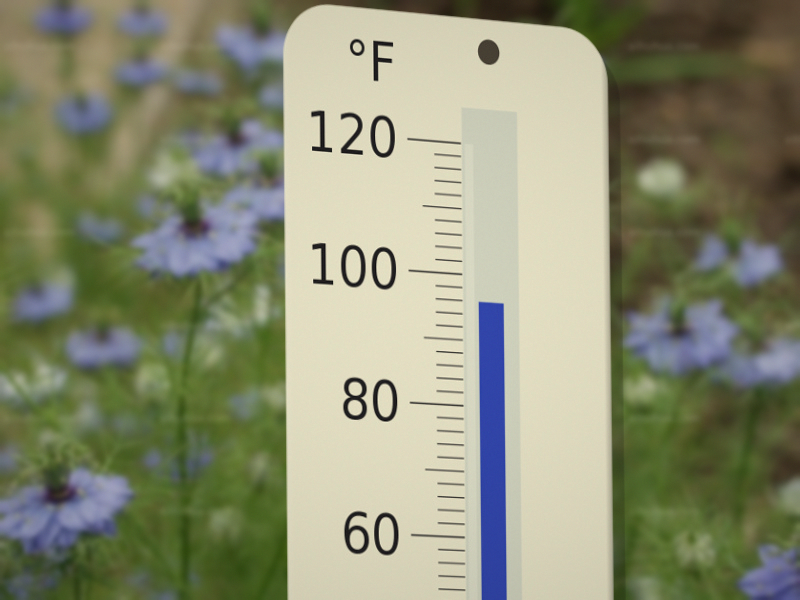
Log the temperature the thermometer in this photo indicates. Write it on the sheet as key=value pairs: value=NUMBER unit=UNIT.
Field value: value=96 unit=°F
